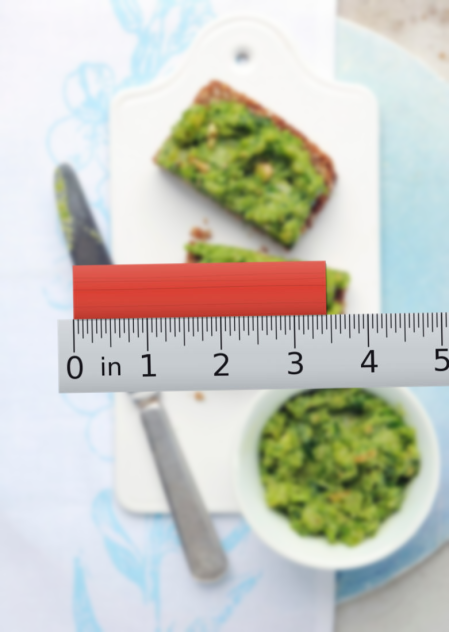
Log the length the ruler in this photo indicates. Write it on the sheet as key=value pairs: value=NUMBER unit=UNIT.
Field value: value=3.4375 unit=in
